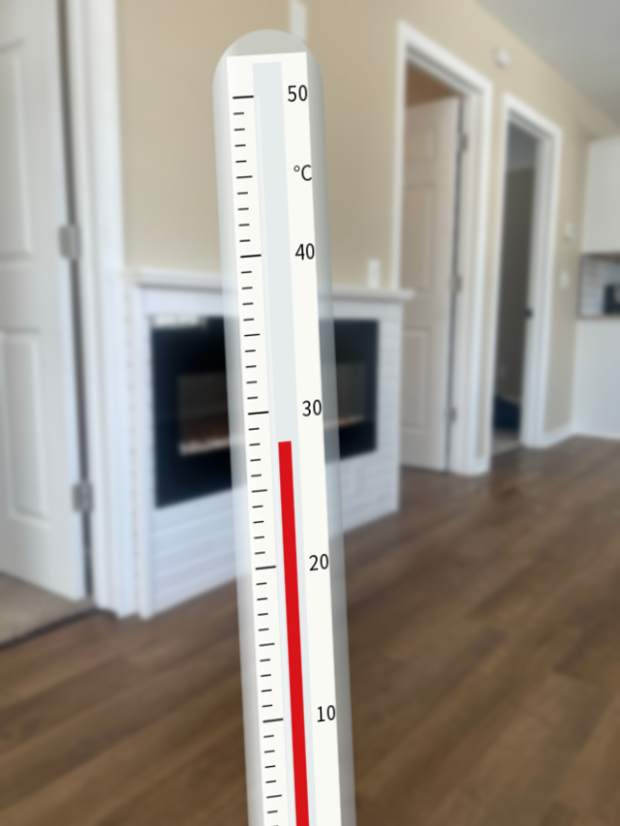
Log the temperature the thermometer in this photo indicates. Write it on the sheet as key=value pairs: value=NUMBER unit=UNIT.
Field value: value=28 unit=°C
